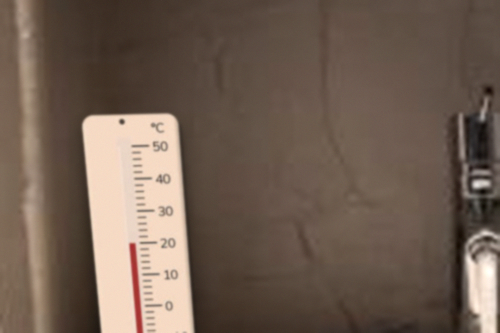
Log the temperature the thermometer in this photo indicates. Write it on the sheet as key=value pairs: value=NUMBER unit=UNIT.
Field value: value=20 unit=°C
